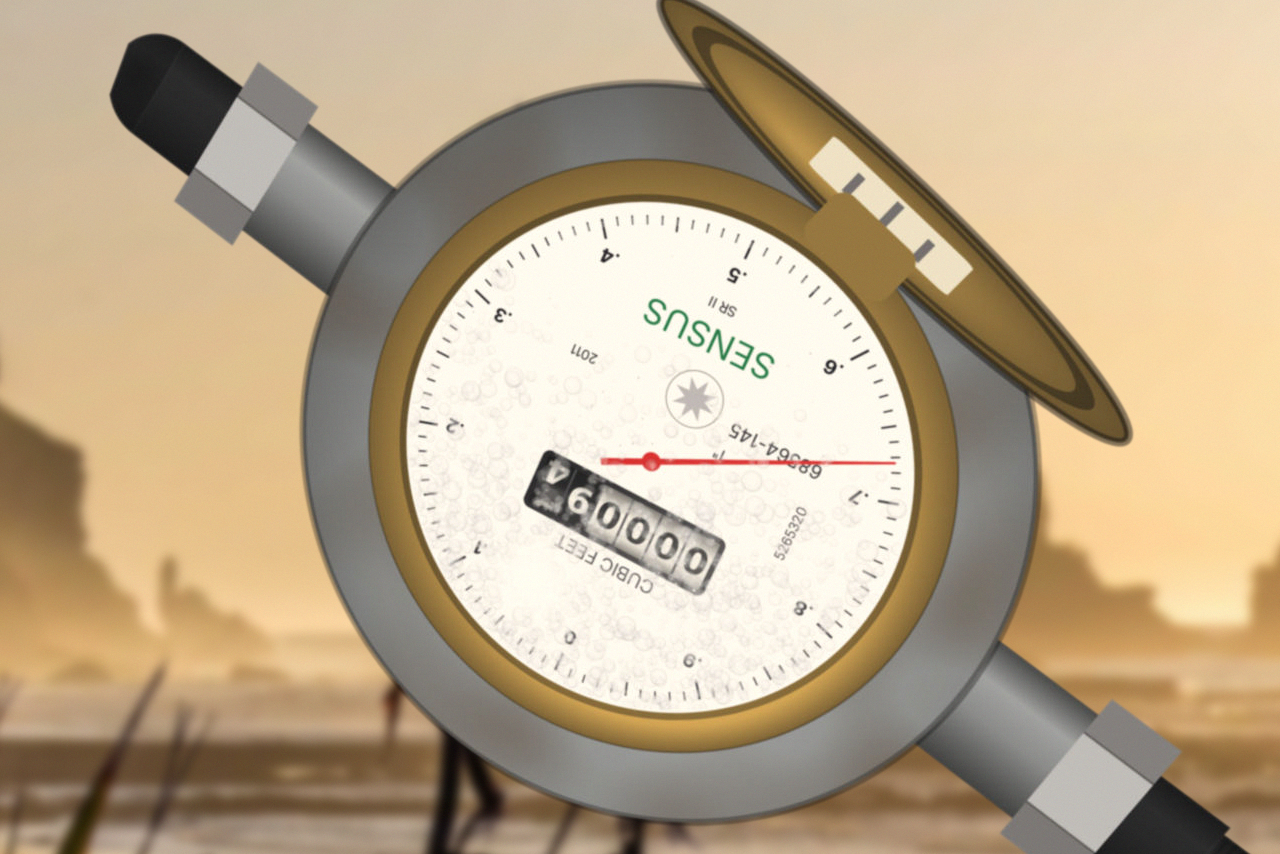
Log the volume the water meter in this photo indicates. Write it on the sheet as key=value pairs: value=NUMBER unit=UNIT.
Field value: value=93.67 unit=ft³
